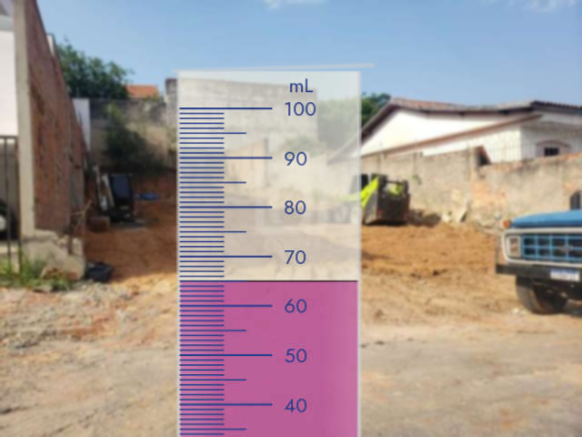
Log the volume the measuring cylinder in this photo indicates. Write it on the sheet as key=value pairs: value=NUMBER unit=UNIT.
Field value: value=65 unit=mL
